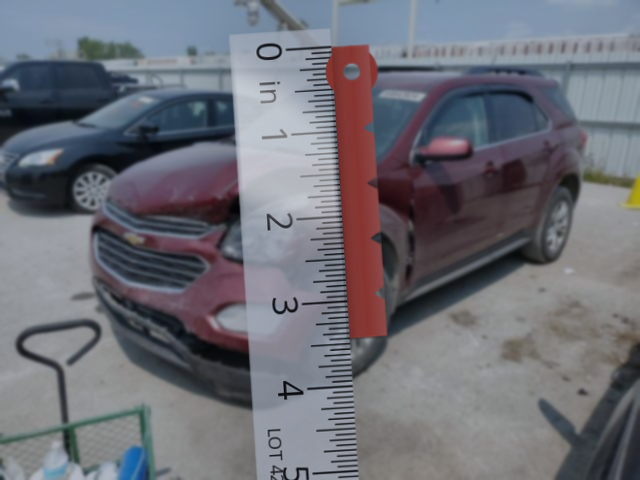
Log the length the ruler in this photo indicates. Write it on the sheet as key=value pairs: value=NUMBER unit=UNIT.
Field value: value=3.4375 unit=in
